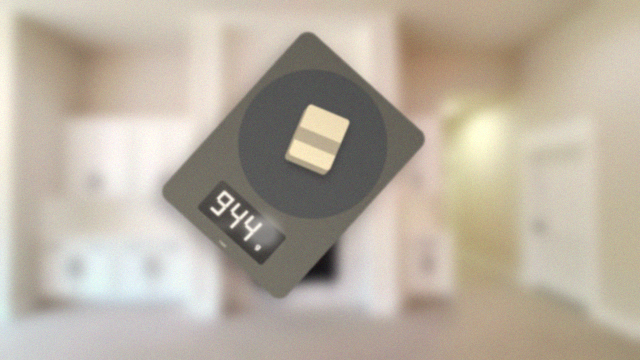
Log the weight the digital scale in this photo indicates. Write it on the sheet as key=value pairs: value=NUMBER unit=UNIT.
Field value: value=944 unit=g
